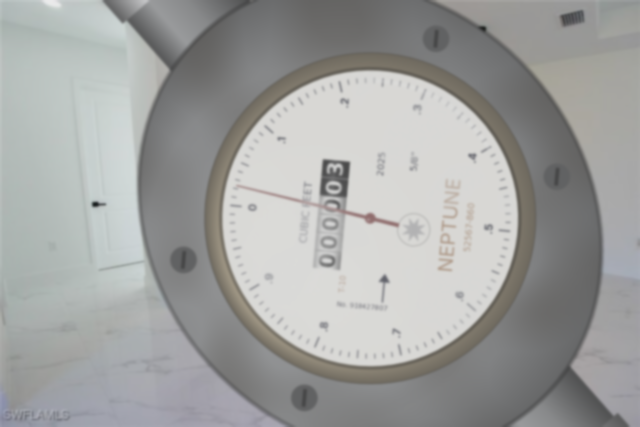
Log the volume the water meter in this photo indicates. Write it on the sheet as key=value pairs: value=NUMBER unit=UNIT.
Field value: value=3.02 unit=ft³
